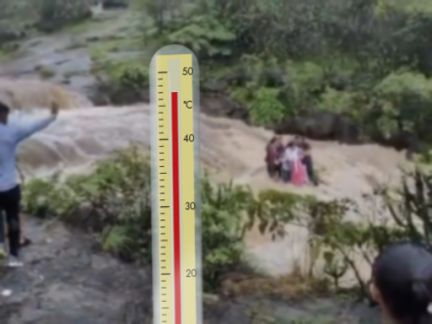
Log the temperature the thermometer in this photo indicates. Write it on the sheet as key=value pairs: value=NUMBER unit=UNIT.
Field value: value=47 unit=°C
